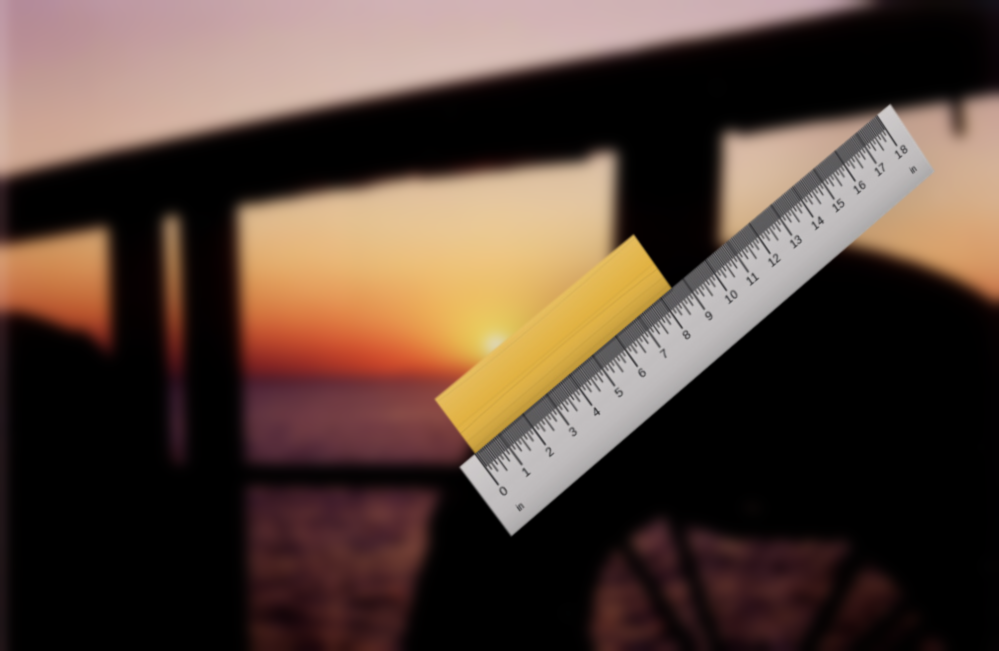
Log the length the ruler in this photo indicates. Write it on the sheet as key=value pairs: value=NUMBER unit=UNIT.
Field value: value=8.5 unit=in
